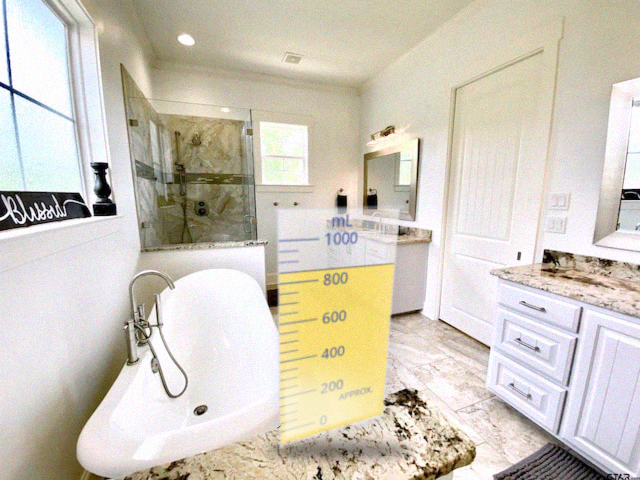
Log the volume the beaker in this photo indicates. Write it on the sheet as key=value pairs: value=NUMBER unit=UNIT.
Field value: value=850 unit=mL
